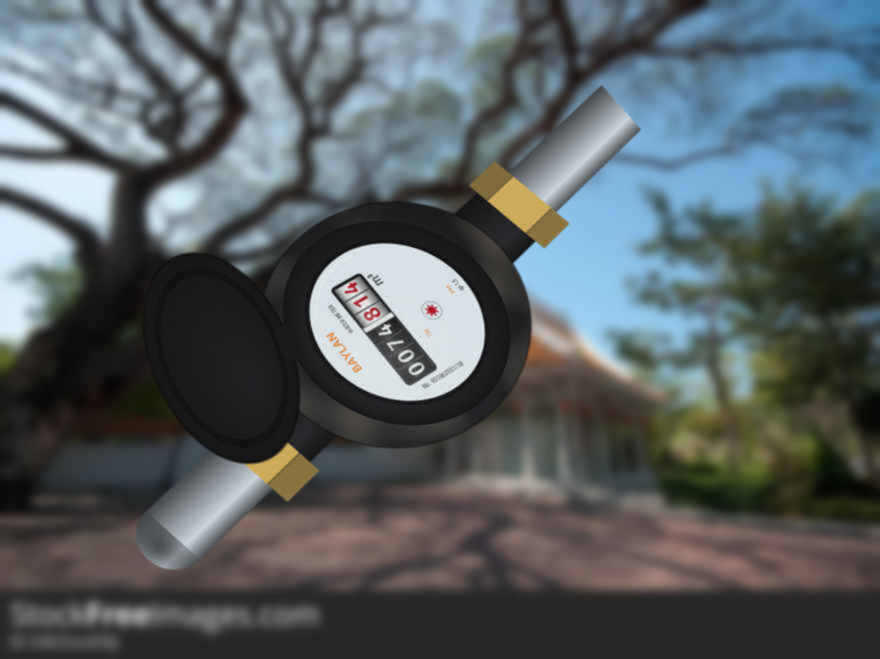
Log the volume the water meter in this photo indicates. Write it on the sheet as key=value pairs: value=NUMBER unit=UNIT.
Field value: value=74.814 unit=m³
